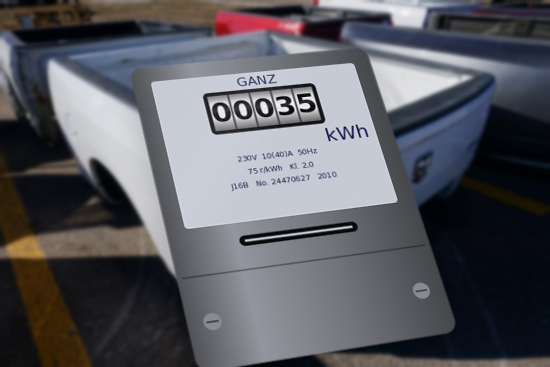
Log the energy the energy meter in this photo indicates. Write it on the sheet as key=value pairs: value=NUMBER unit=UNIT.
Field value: value=35 unit=kWh
